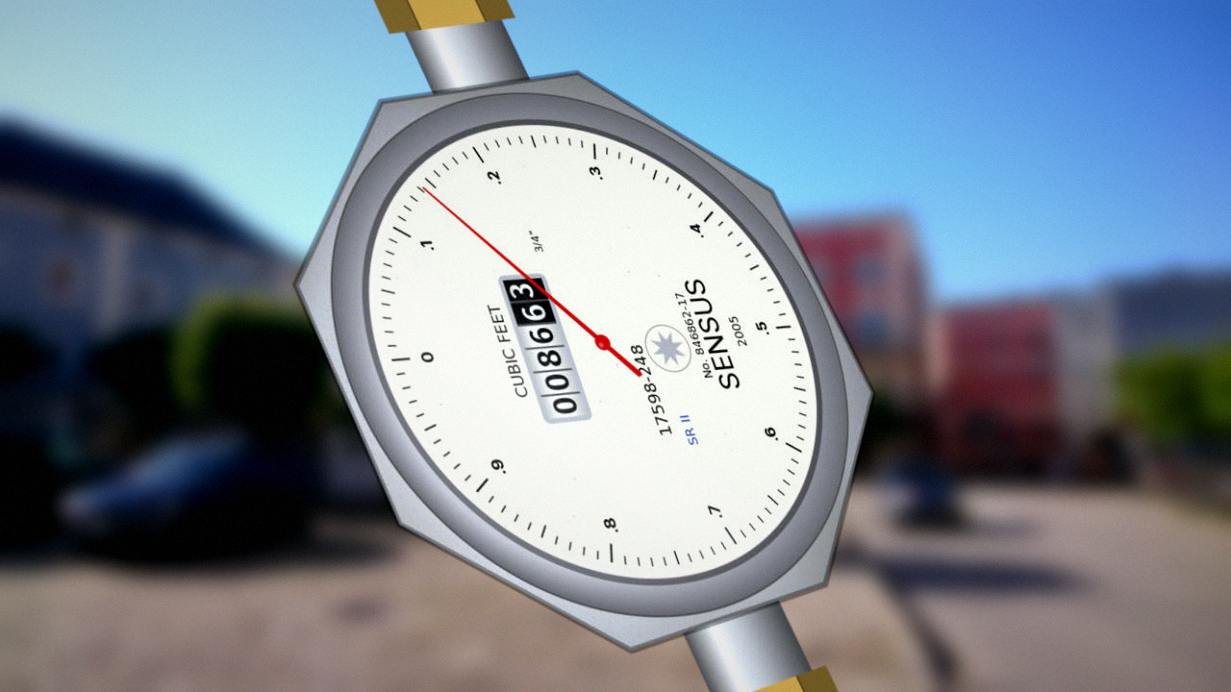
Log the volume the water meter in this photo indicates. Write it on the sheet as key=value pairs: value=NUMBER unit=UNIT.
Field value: value=8663.14 unit=ft³
